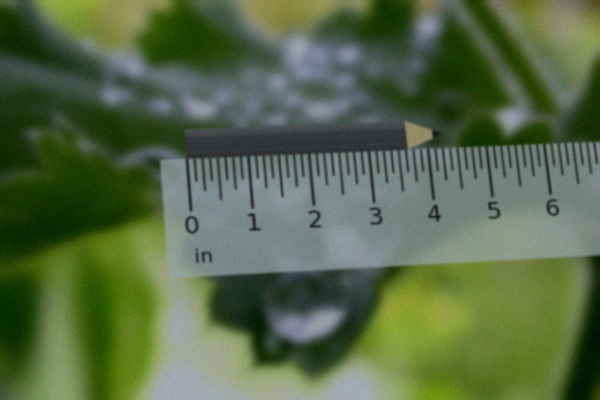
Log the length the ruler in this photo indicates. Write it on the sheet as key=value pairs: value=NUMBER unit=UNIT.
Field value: value=4.25 unit=in
